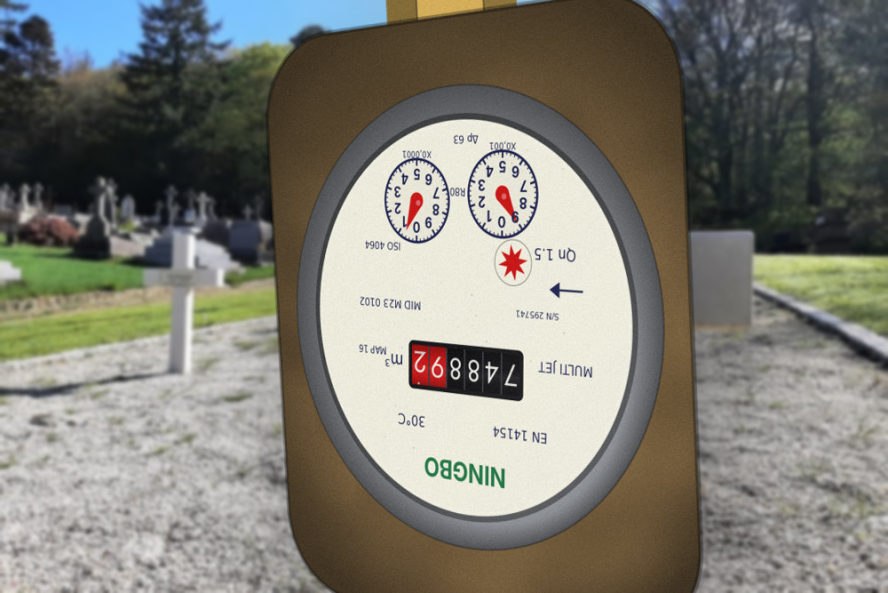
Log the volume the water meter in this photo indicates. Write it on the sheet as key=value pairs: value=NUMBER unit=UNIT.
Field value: value=7488.9190 unit=m³
